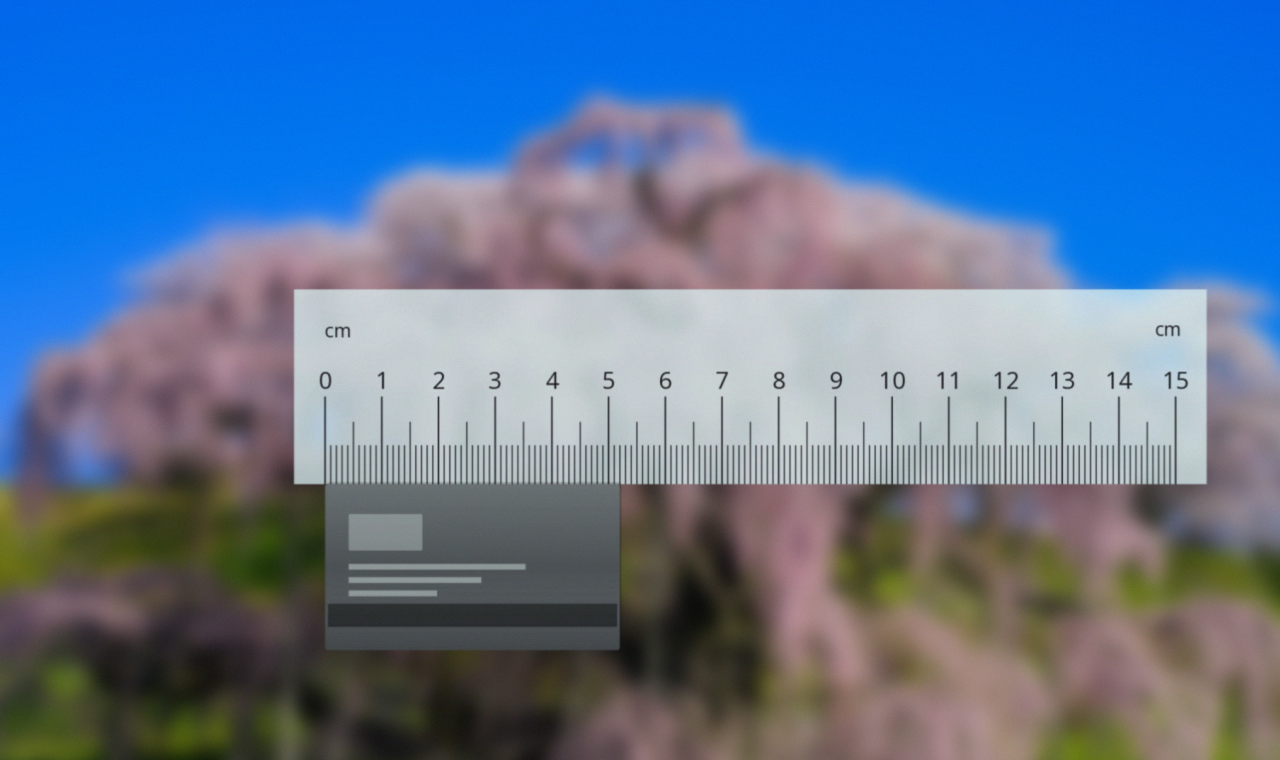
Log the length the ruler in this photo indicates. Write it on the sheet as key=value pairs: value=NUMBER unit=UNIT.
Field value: value=5.2 unit=cm
